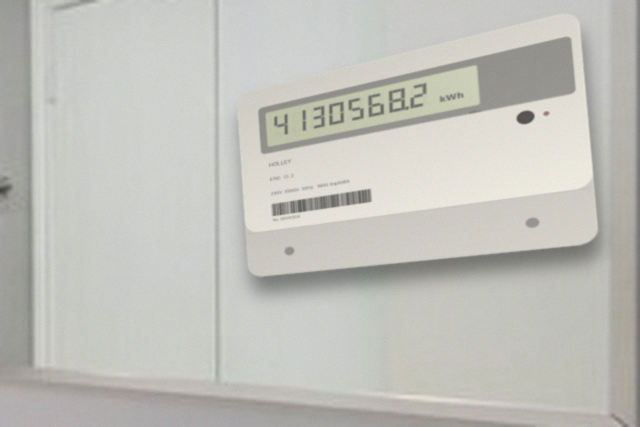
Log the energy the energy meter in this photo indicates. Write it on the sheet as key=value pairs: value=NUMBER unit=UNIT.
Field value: value=4130568.2 unit=kWh
